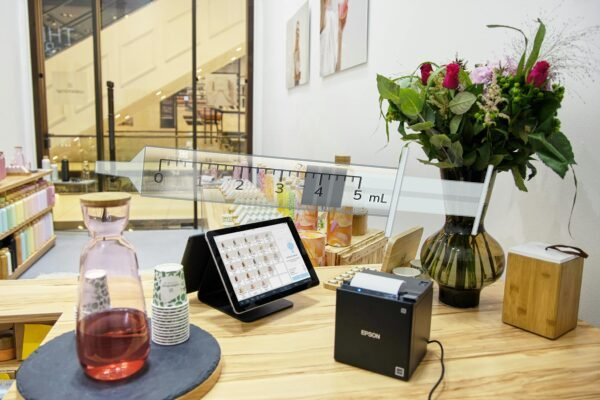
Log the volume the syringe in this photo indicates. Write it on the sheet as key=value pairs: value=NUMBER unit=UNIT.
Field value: value=3.6 unit=mL
